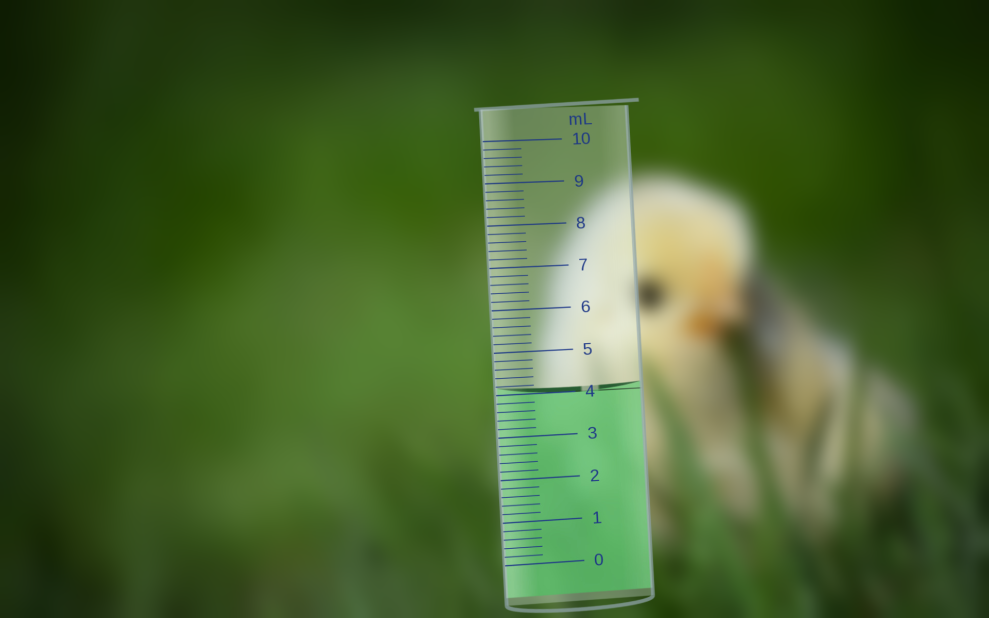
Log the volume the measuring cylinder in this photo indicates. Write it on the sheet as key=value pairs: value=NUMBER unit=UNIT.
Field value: value=4 unit=mL
